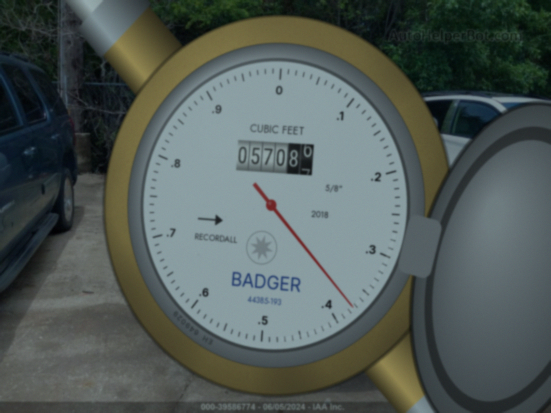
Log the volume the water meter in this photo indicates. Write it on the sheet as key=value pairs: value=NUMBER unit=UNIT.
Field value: value=57086.37 unit=ft³
